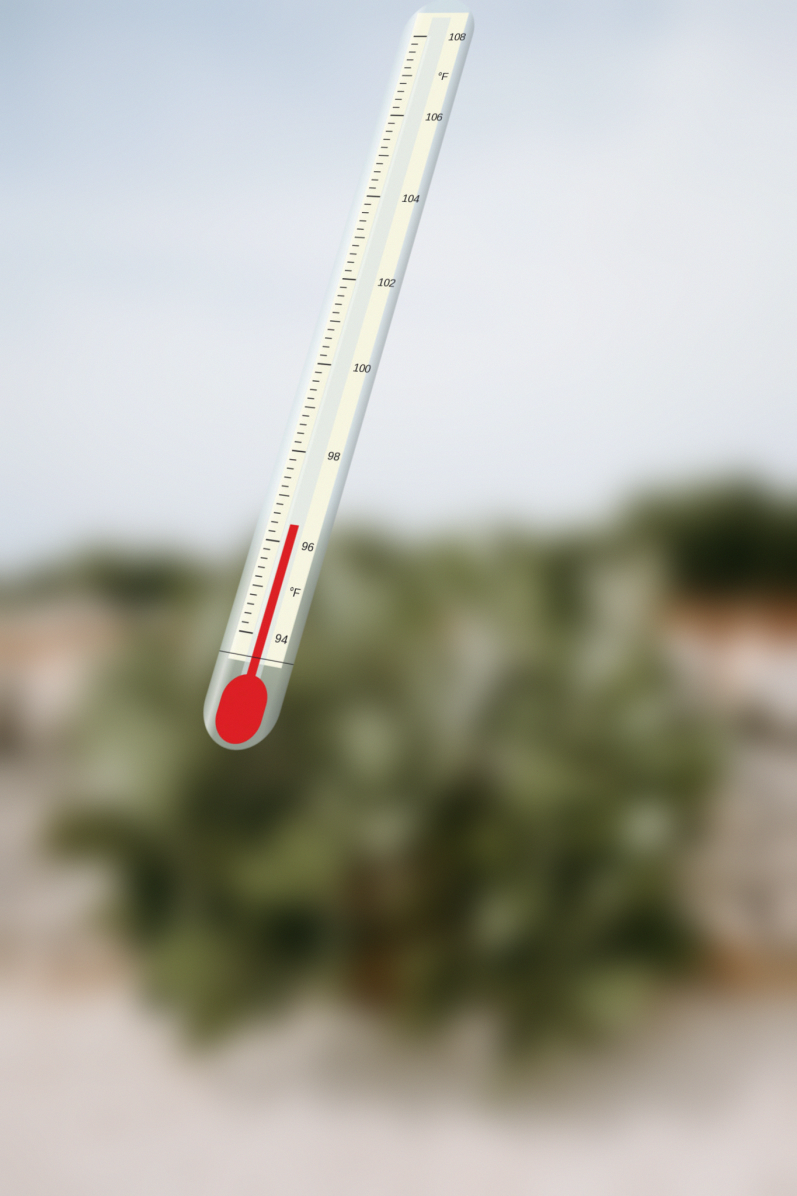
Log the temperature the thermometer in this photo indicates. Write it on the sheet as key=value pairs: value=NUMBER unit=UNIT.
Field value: value=96.4 unit=°F
